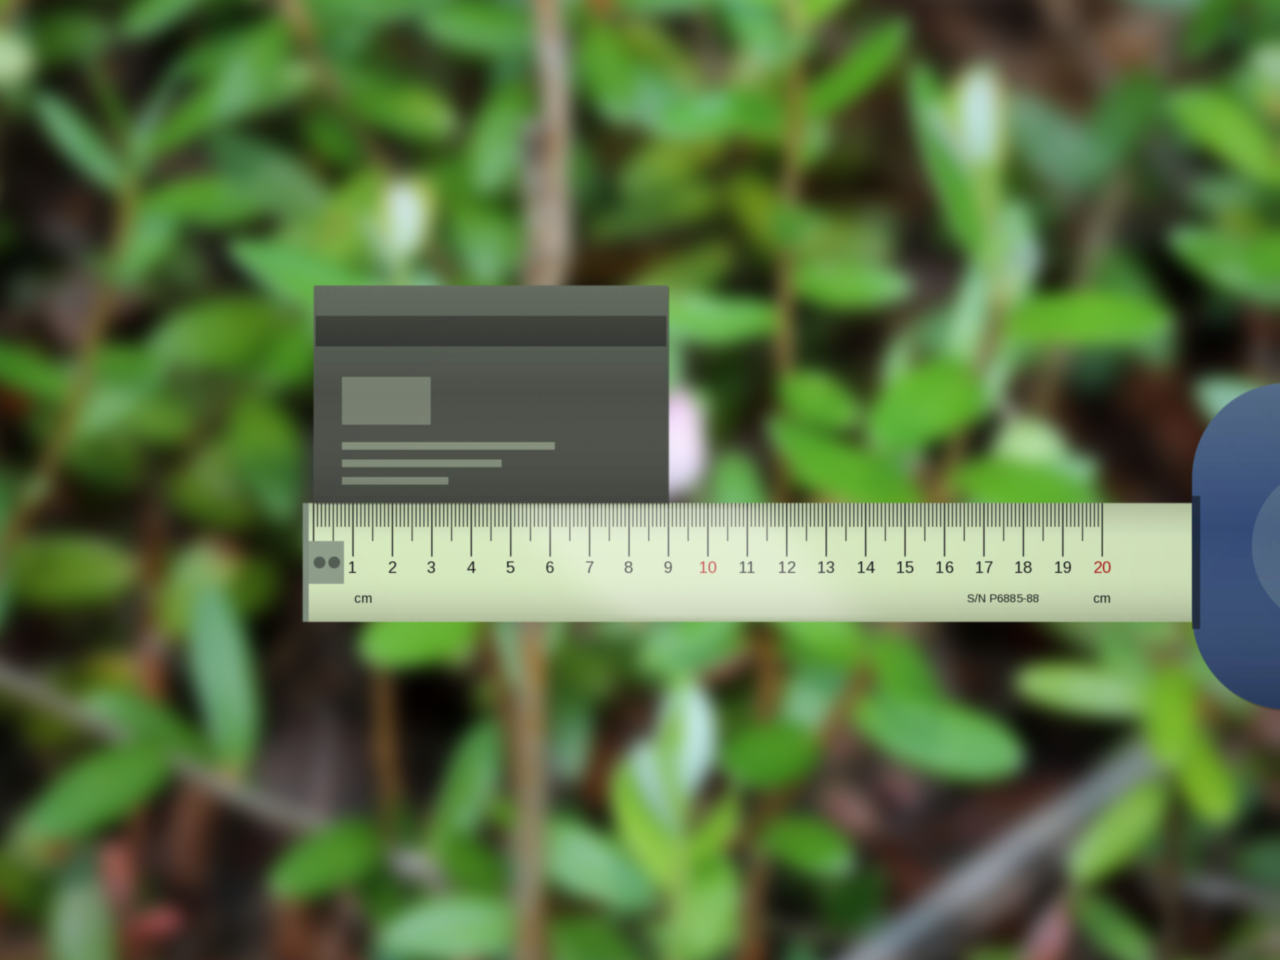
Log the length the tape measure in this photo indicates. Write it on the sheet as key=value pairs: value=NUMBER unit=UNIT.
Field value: value=9 unit=cm
